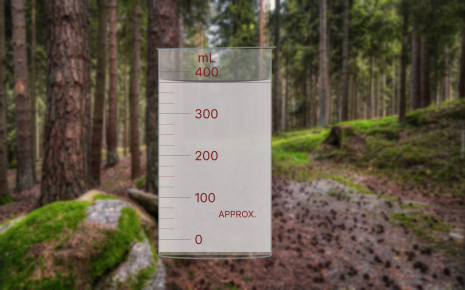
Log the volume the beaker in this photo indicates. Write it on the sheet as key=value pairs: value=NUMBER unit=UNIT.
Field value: value=375 unit=mL
